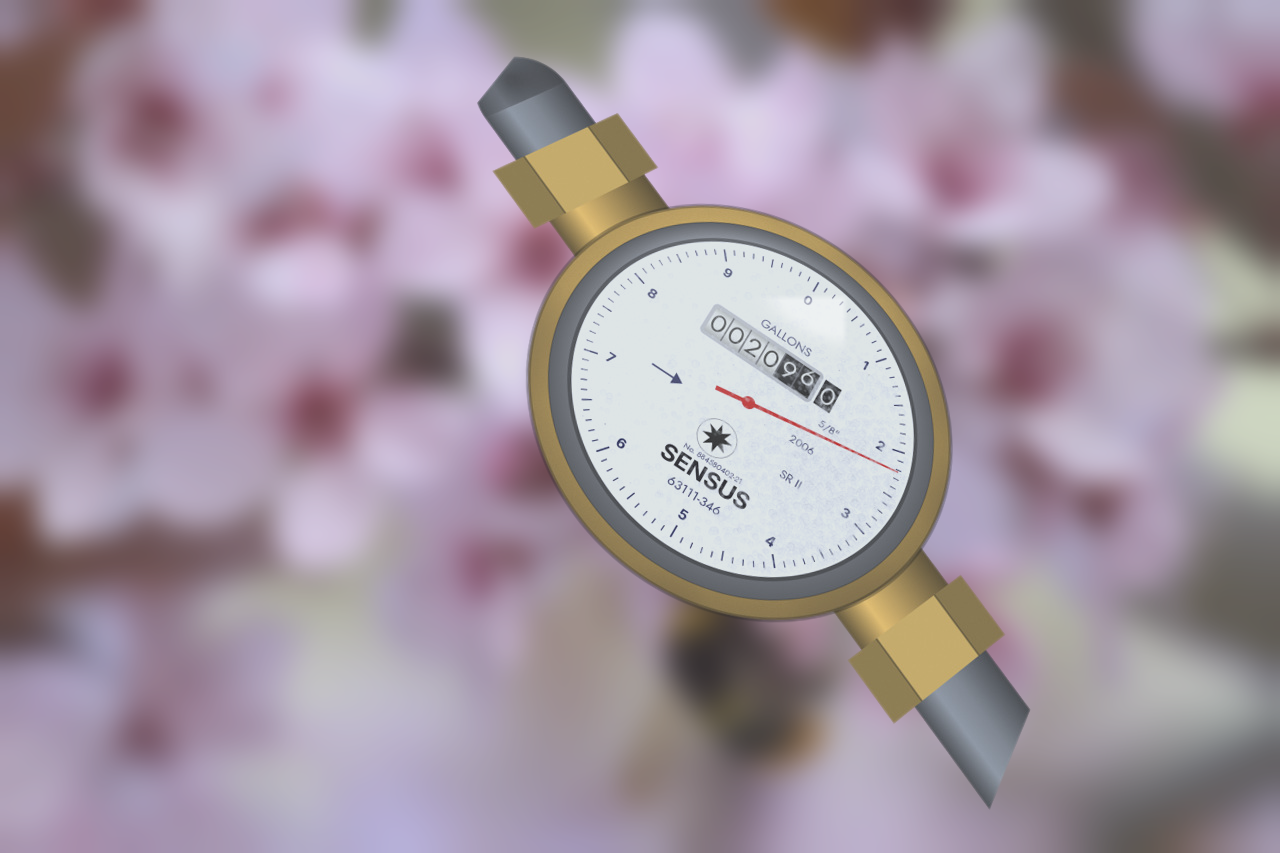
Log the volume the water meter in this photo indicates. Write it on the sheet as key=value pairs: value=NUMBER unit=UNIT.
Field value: value=20962.2 unit=gal
